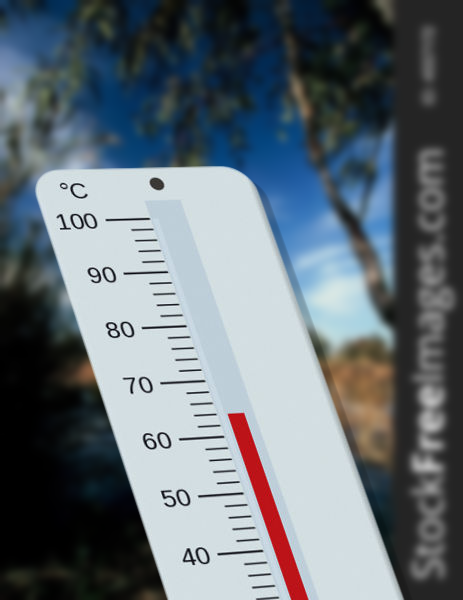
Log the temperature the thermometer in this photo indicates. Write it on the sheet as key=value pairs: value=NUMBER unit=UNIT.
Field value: value=64 unit=°C
